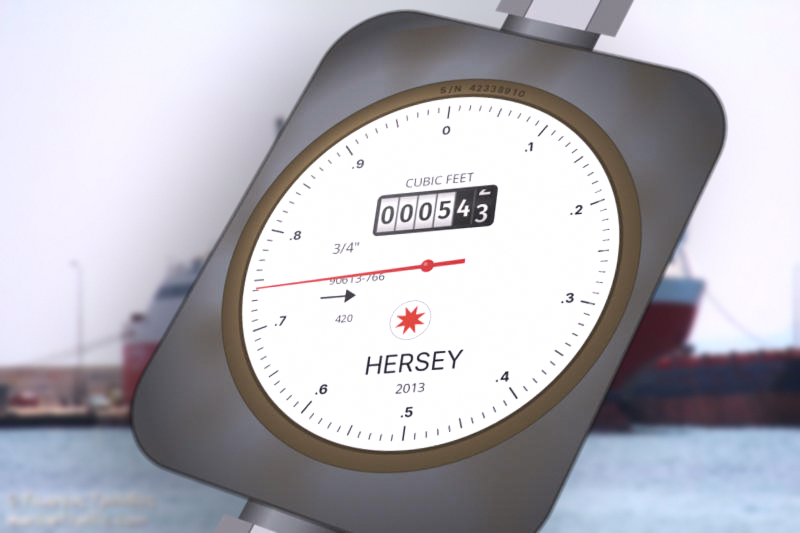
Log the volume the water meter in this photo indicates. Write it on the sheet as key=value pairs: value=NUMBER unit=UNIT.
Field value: value=542.74 unit=ft³
